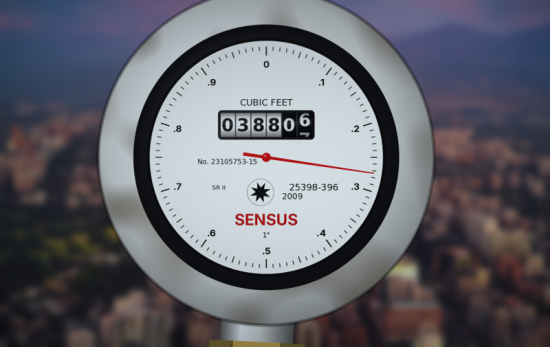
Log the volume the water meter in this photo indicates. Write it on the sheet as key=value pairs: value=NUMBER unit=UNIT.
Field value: value=38806.27 unit=ft³
